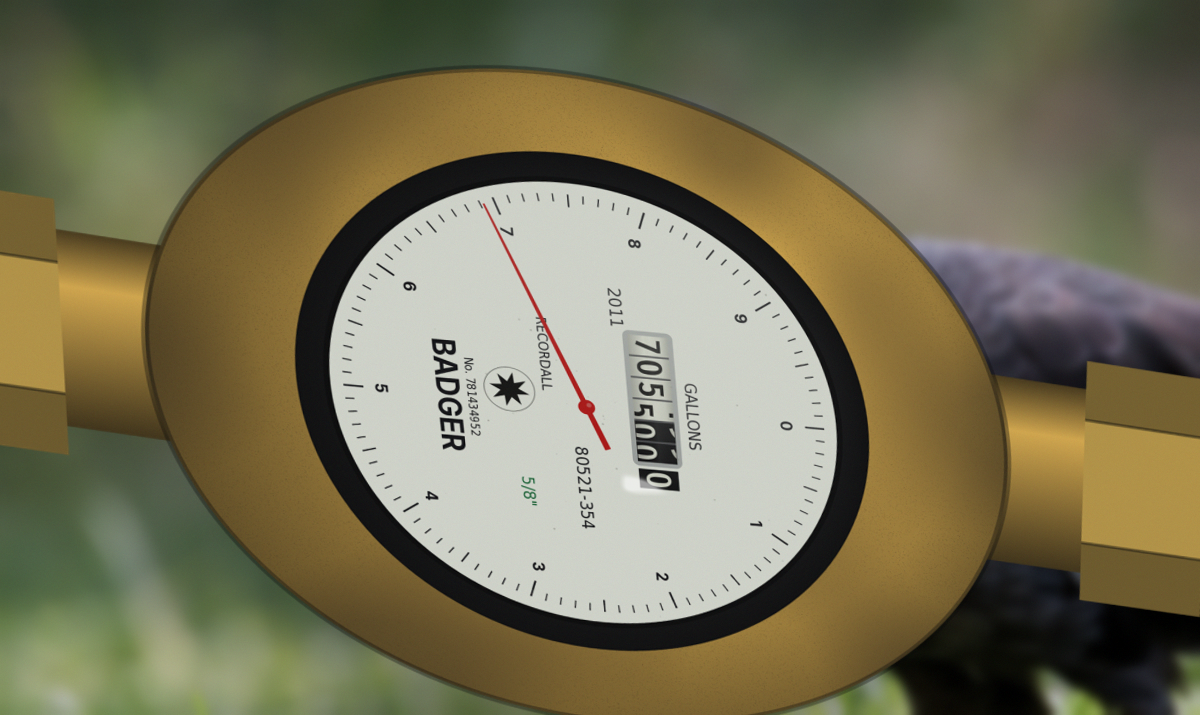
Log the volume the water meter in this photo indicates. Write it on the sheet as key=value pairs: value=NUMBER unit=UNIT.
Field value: value=7054996.9 unit=gal
